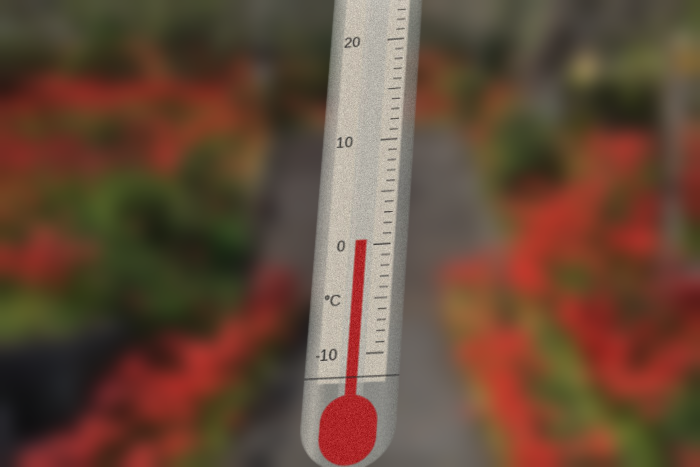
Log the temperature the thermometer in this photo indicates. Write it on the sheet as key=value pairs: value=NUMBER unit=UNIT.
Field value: value=0.5 unit=°C
